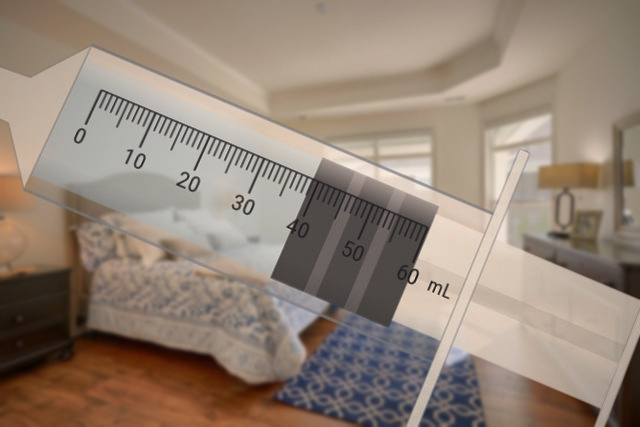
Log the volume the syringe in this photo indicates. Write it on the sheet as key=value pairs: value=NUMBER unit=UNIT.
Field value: value=39 unit=mL
